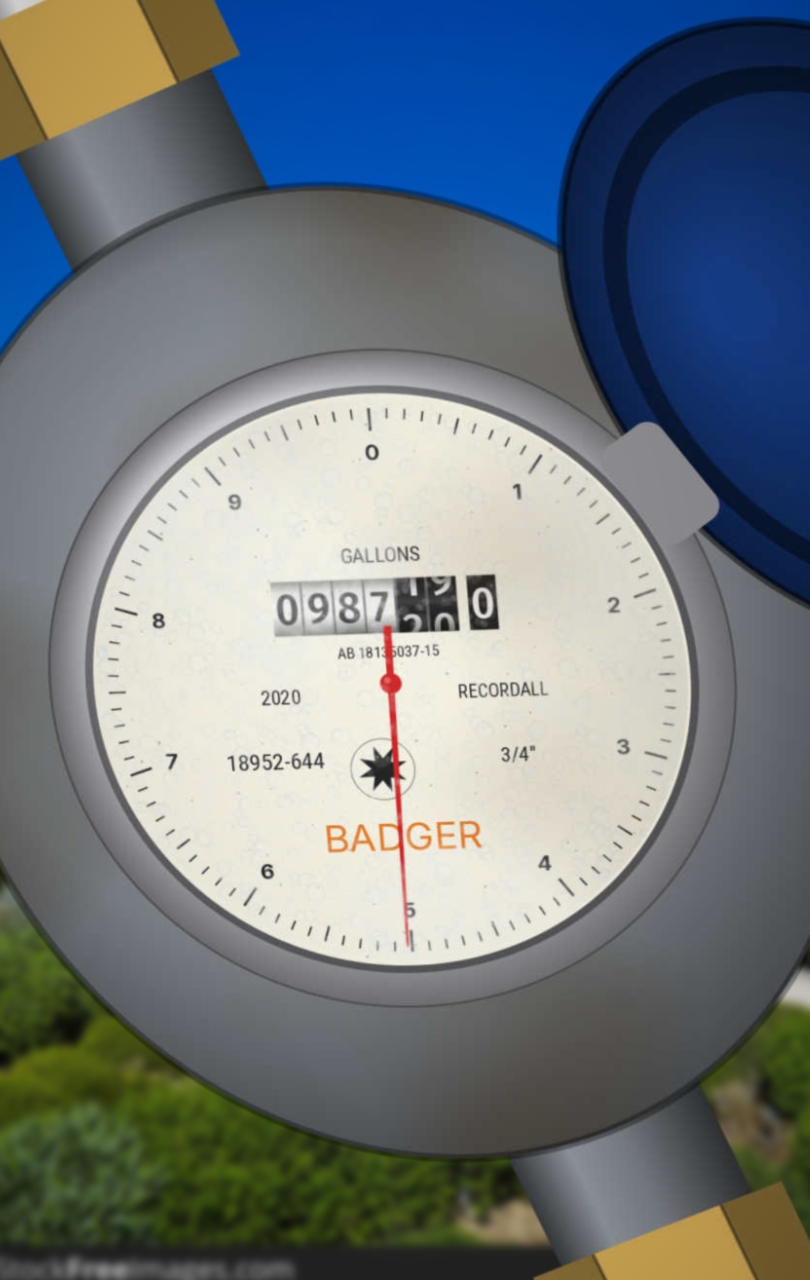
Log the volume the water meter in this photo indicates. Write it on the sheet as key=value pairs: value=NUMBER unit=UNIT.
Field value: value=987195.0 unit=gal
